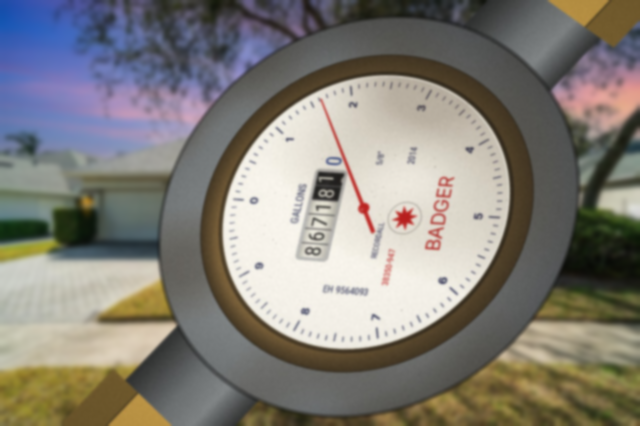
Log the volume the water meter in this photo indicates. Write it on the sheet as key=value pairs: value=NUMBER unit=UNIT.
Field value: value=8671811.6 unit=gal
